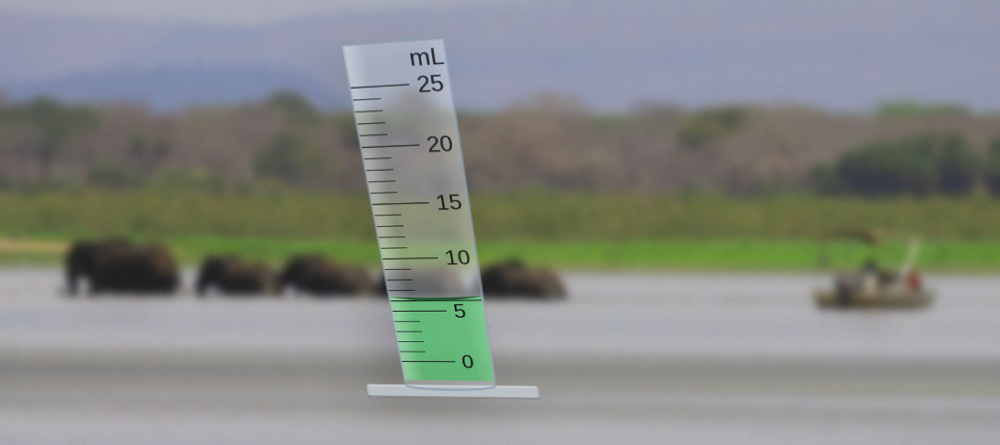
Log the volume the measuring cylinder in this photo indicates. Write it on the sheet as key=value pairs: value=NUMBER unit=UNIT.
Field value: value=6 unit=mL
